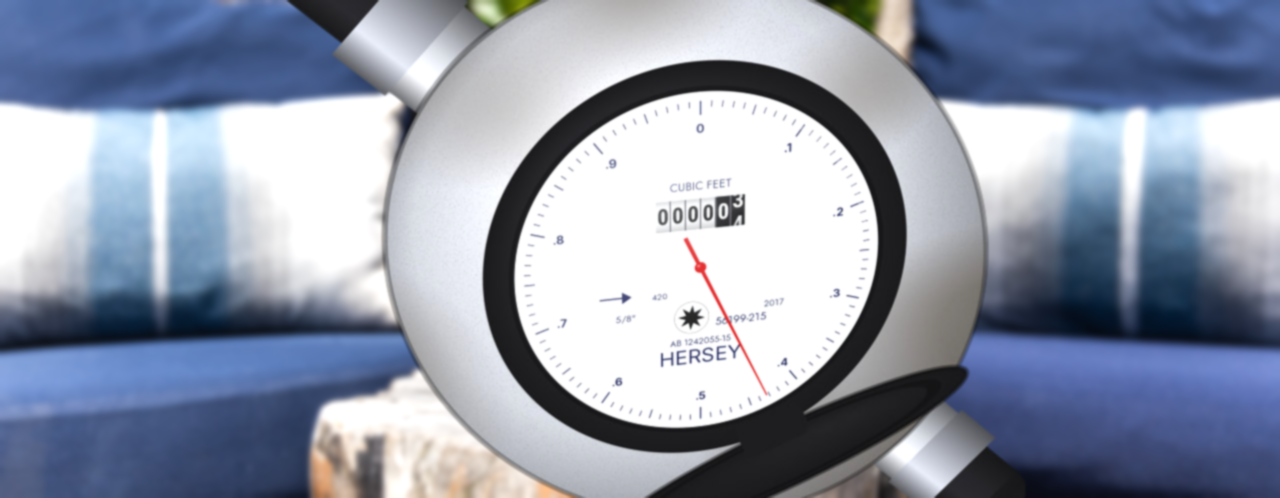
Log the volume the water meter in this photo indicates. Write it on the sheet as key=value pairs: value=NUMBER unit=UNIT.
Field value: value=3.43 unit=ft³
